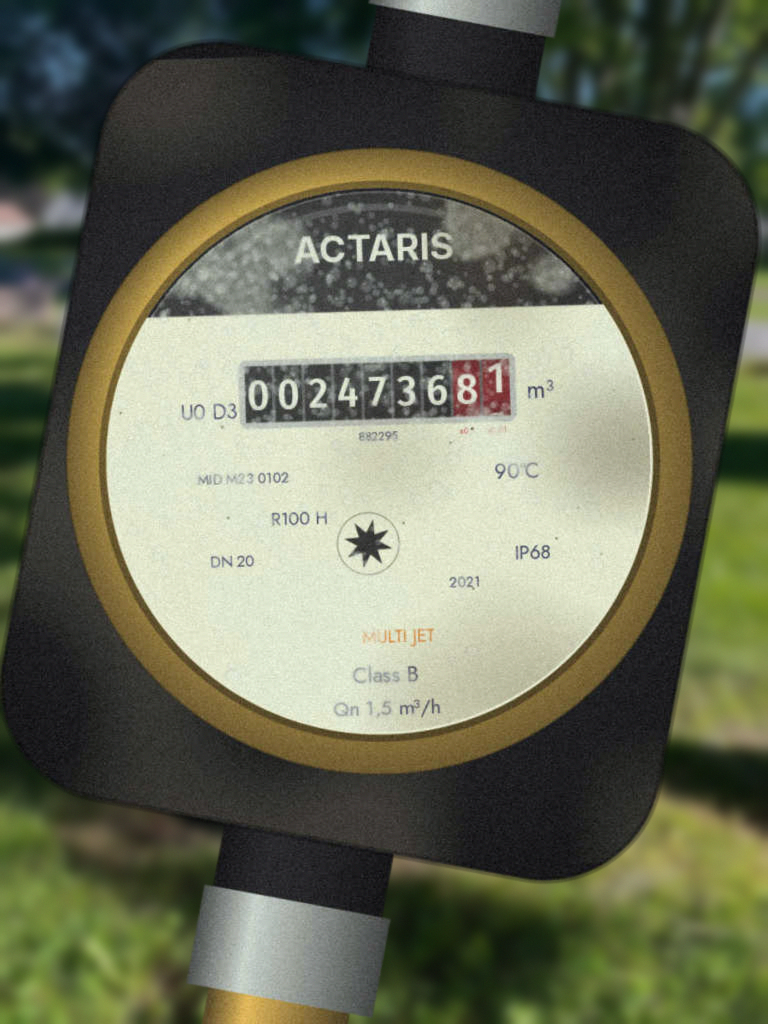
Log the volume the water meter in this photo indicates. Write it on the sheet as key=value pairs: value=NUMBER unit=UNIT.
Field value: value=24736.81 unit=m³
